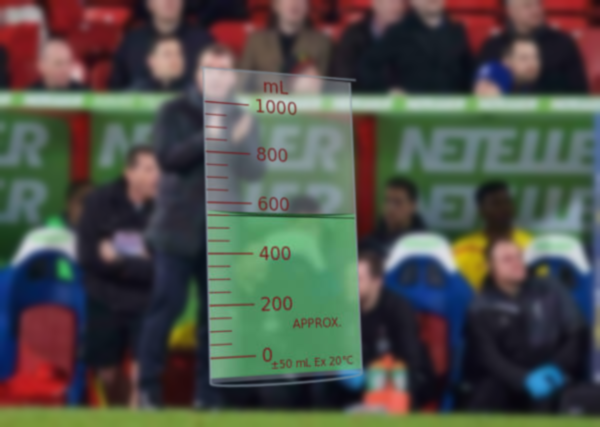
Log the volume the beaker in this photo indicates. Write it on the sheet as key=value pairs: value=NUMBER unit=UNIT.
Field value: value=550 unit=mL
